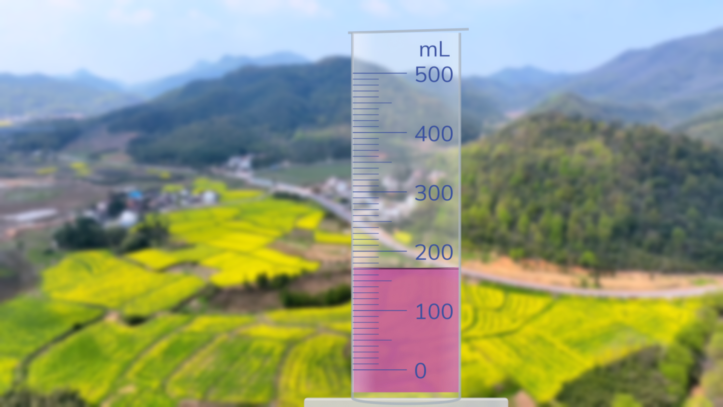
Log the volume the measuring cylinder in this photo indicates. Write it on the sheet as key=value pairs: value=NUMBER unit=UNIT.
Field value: value=170 unit=mL
